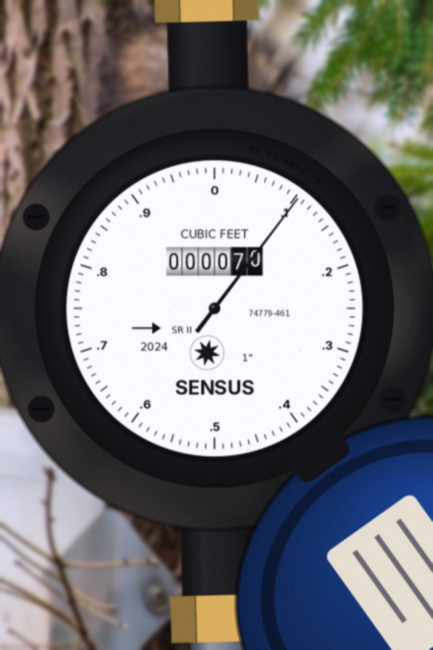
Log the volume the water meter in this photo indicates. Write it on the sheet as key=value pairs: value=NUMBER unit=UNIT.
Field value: value=70.10 unit=ft³
